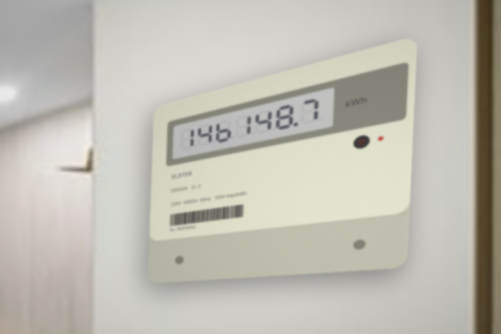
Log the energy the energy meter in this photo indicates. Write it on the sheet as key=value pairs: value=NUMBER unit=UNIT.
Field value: value=146148.7 unit=kWh
